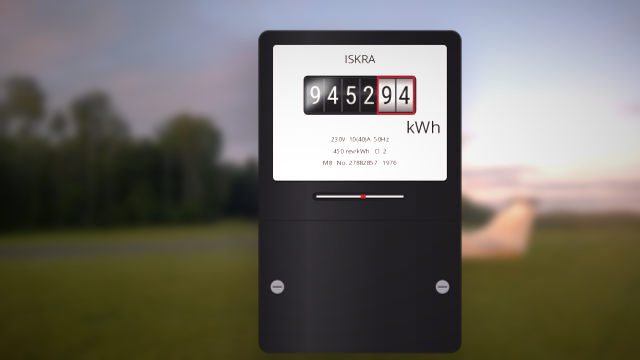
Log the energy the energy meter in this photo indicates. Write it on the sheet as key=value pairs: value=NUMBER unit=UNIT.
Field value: value=9452.94 unit=kWh
